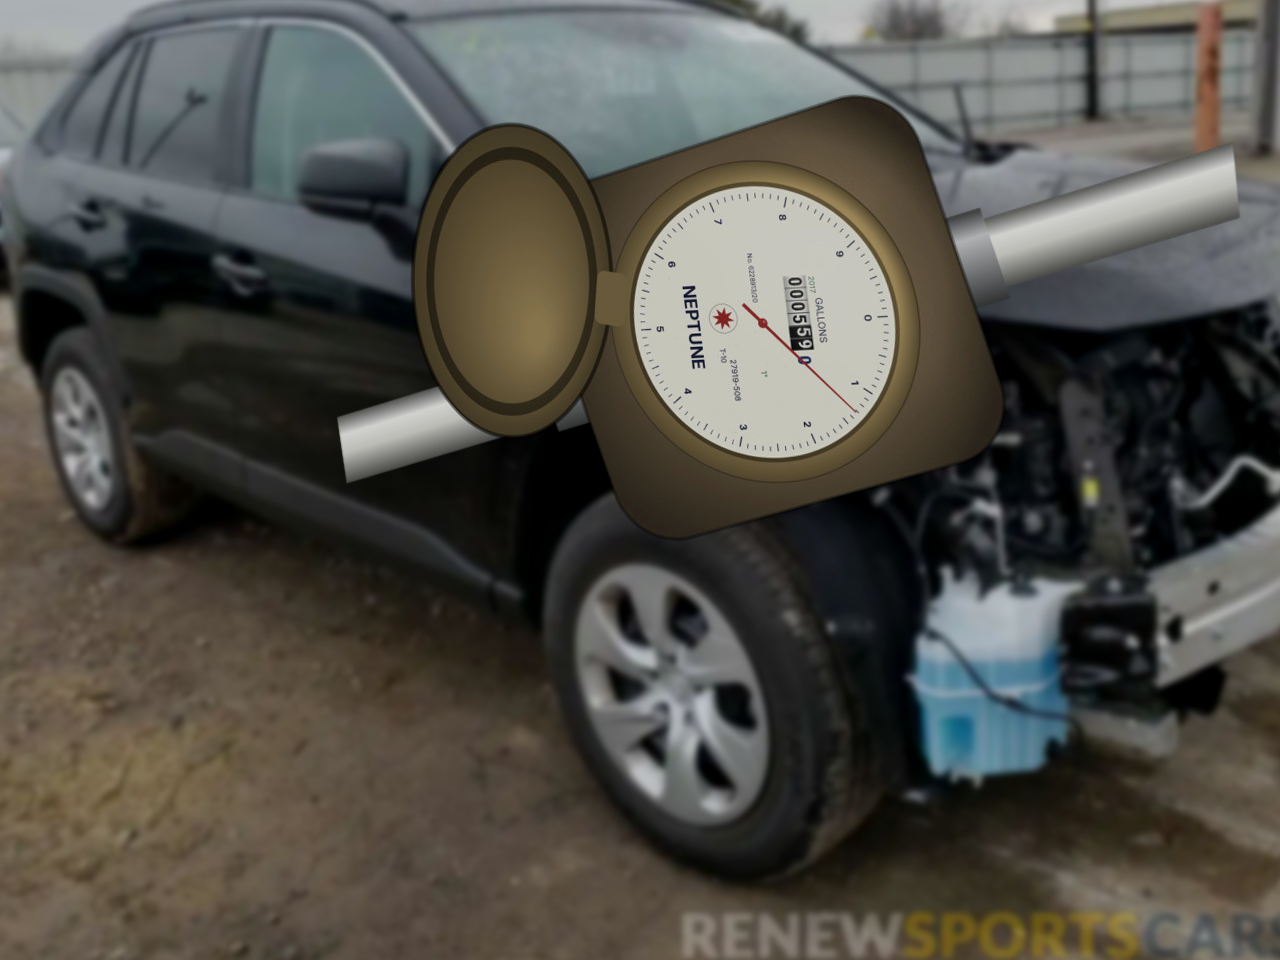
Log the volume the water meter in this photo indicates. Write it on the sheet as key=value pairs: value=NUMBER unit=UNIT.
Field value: value=5591.3 unit=gal
